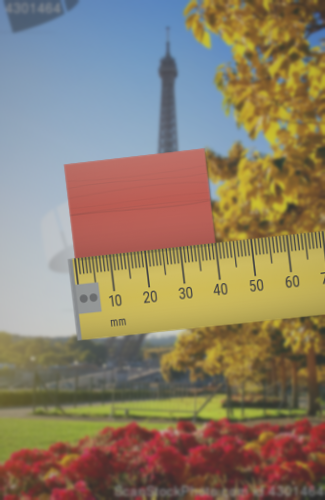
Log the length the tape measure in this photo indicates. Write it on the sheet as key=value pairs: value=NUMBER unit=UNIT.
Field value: value=40 unit=mm
